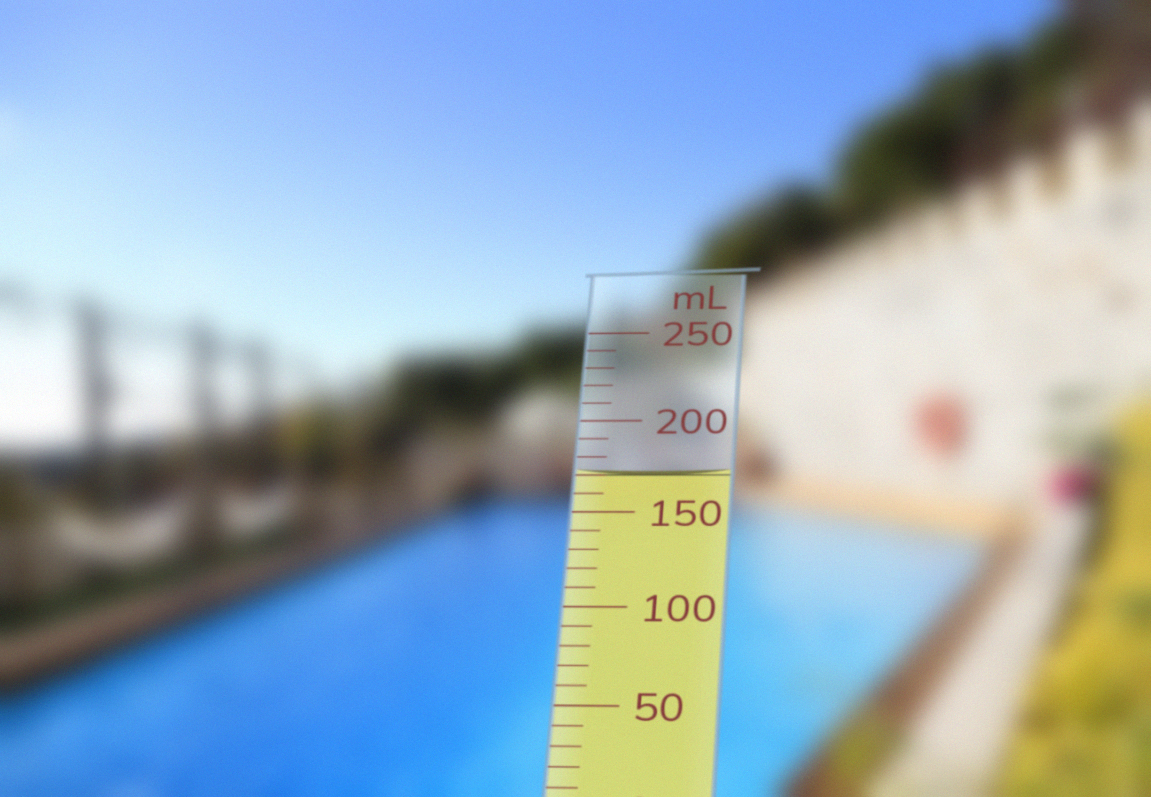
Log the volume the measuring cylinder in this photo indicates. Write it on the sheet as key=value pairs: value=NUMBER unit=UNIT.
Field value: value=170 unit=mL
